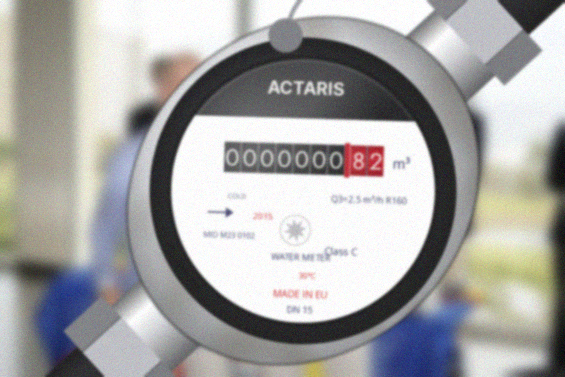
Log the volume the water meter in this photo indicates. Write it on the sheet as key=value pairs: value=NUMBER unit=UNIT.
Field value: value=0.82 unit=m³
